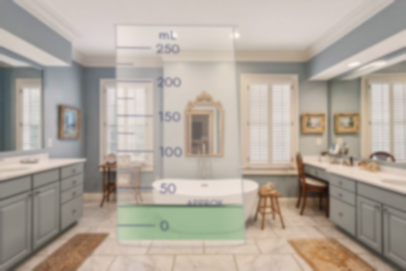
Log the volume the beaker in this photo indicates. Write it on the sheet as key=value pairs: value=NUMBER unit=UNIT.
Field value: value=25 unit=mL
